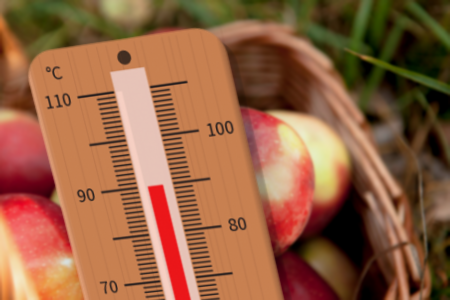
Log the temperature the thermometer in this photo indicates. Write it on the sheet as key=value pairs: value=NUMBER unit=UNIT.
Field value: value=90 unit=°C
